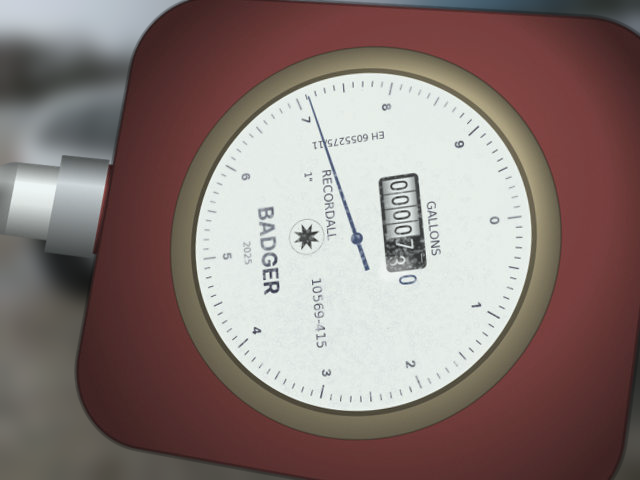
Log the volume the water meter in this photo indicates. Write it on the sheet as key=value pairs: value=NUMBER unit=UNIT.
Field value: value=727.1 unit=gal
